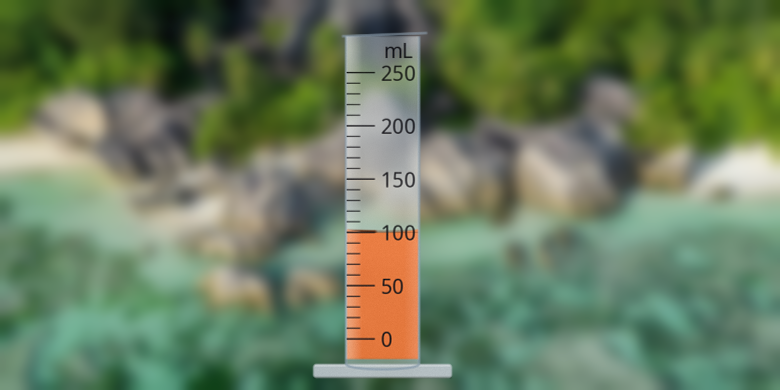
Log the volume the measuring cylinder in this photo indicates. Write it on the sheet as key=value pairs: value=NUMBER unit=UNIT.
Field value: value=100 unit=mL
